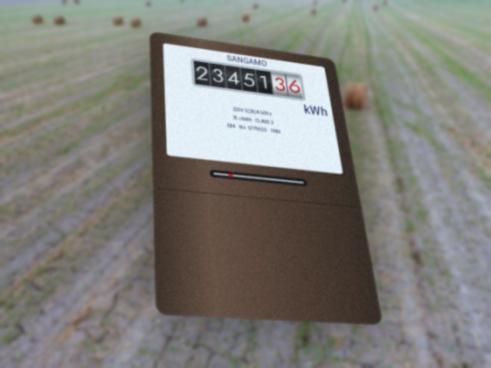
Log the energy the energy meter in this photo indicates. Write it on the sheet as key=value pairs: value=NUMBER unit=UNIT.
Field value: value=23451.36 unit=kWh
